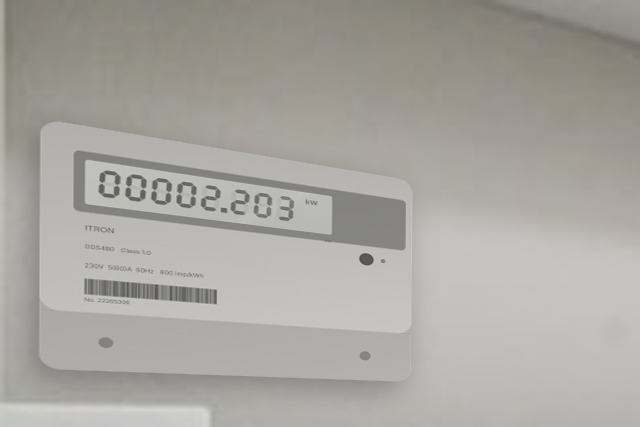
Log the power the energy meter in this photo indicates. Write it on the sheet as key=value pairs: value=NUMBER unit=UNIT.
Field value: value=2.203 unit=kW
